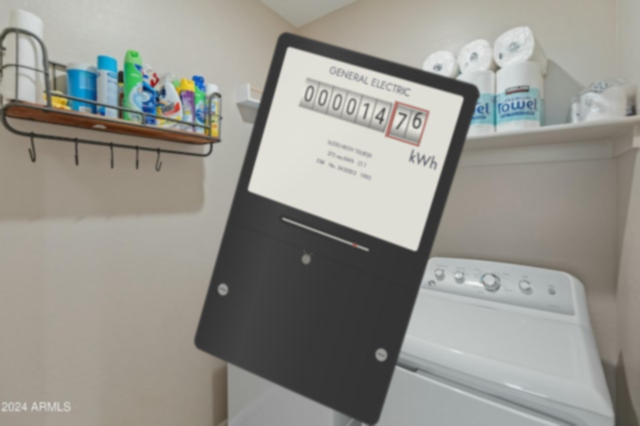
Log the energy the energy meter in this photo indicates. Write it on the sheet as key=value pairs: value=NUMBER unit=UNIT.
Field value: value=14.76 unit=kWh
